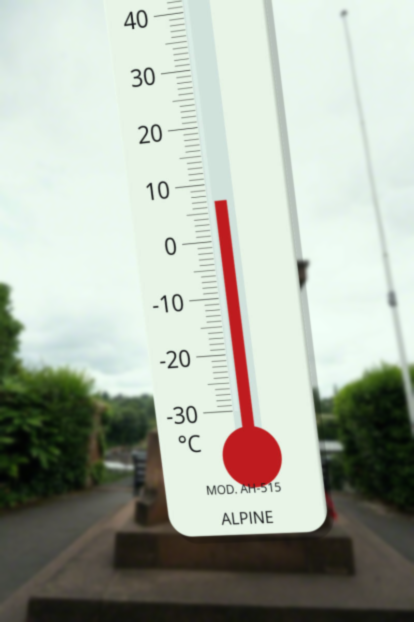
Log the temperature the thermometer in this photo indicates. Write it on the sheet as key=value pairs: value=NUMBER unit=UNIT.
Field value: value=7 unit=°C
